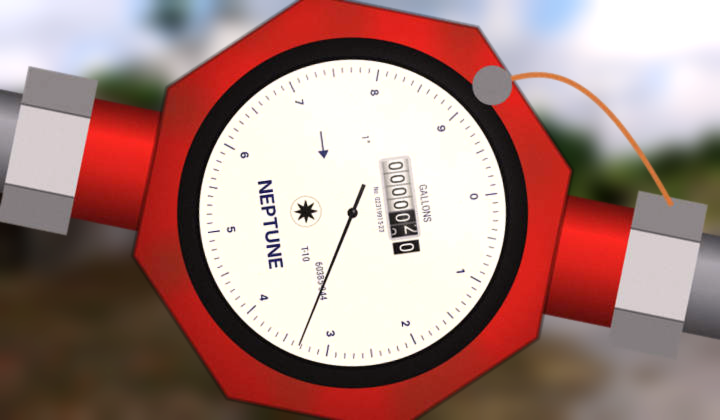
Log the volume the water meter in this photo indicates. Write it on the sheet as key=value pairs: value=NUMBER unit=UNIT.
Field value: value=23.3 unit=gal
